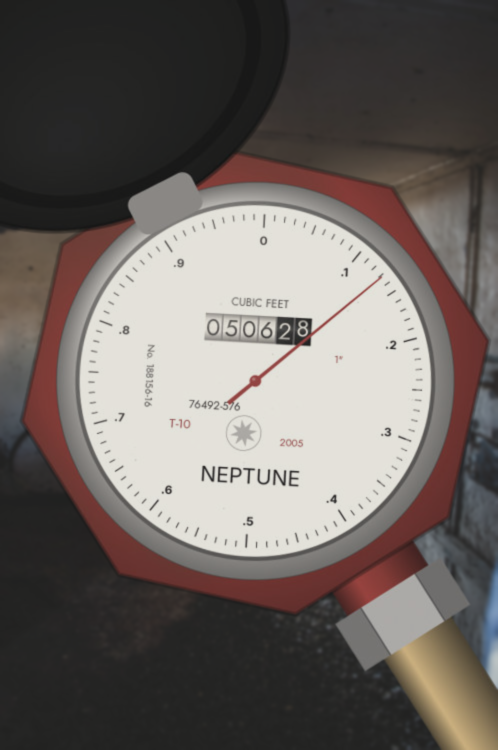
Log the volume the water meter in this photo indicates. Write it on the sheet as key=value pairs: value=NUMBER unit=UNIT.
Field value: value=50628.13 unit=ft³
